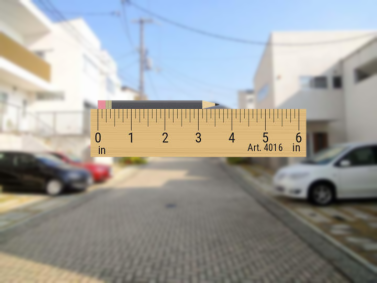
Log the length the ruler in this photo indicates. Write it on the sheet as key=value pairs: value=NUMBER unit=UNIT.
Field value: value=3.625 unit=in
